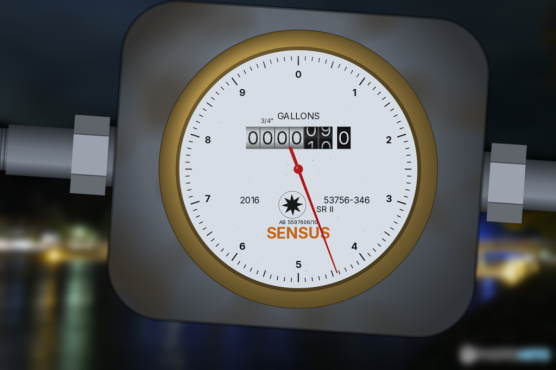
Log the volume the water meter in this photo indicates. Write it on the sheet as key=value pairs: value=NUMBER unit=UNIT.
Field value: value=94.4 unit=gal
